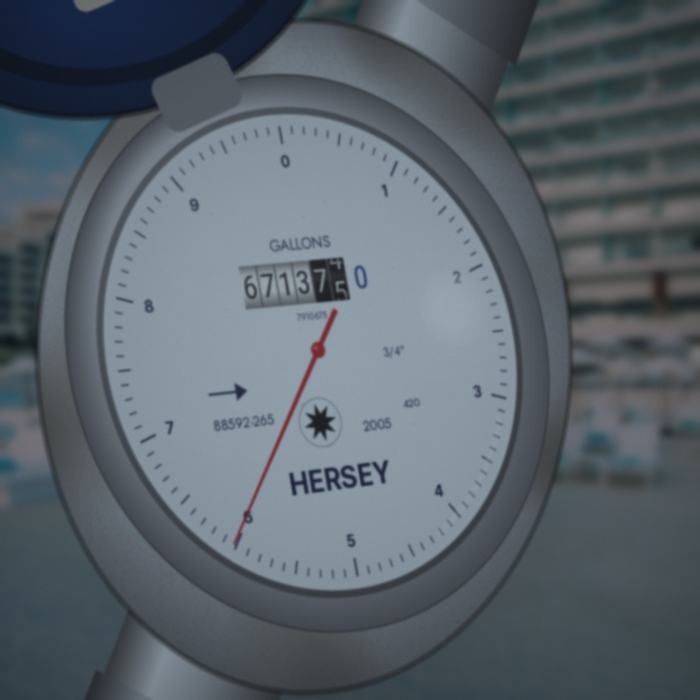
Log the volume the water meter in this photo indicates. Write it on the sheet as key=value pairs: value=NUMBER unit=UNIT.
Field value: value=6713746.0 unit=gal
